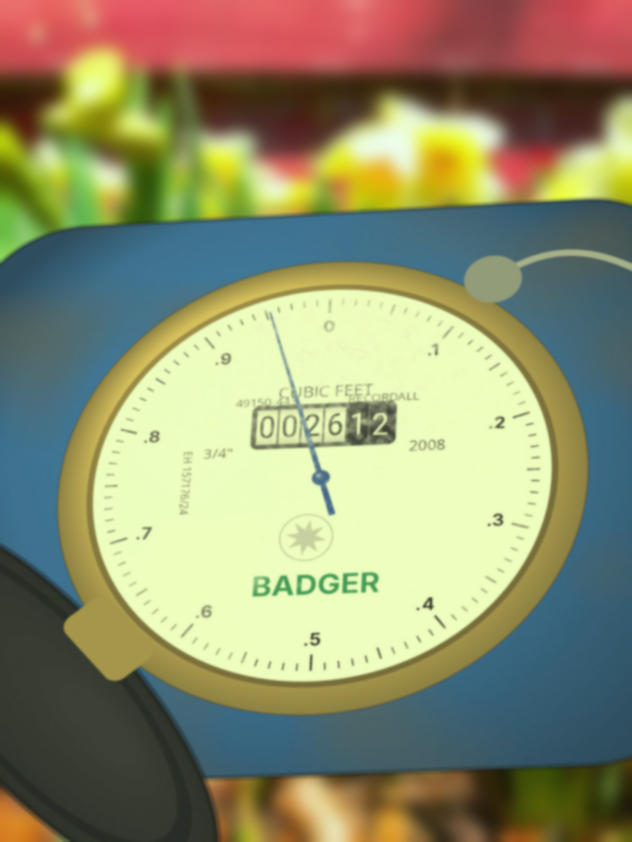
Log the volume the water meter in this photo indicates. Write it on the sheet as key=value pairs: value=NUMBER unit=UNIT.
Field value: value=2611.95 unit=ft³
